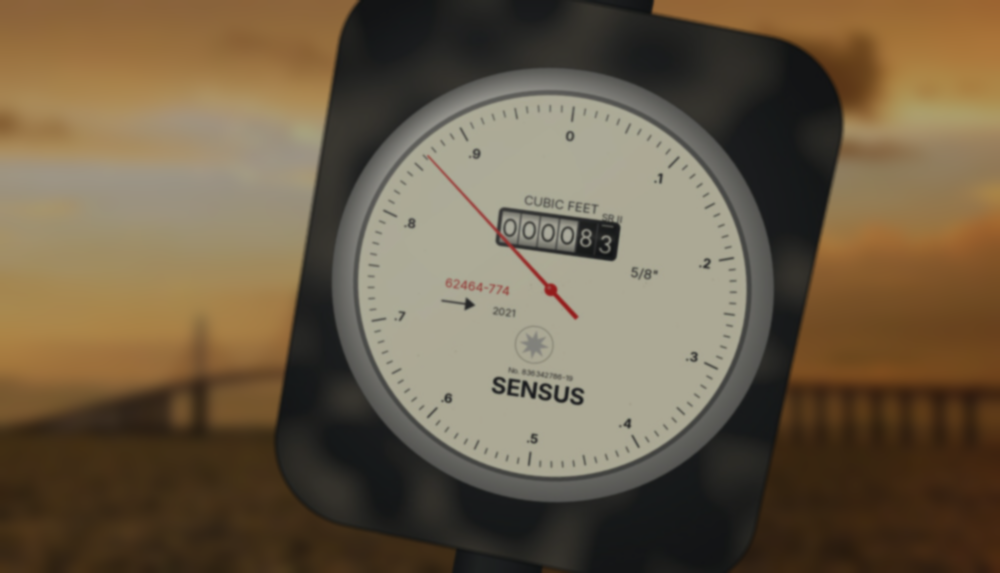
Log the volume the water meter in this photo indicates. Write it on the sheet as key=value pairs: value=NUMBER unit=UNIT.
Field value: value=82.86 unit=ft³
